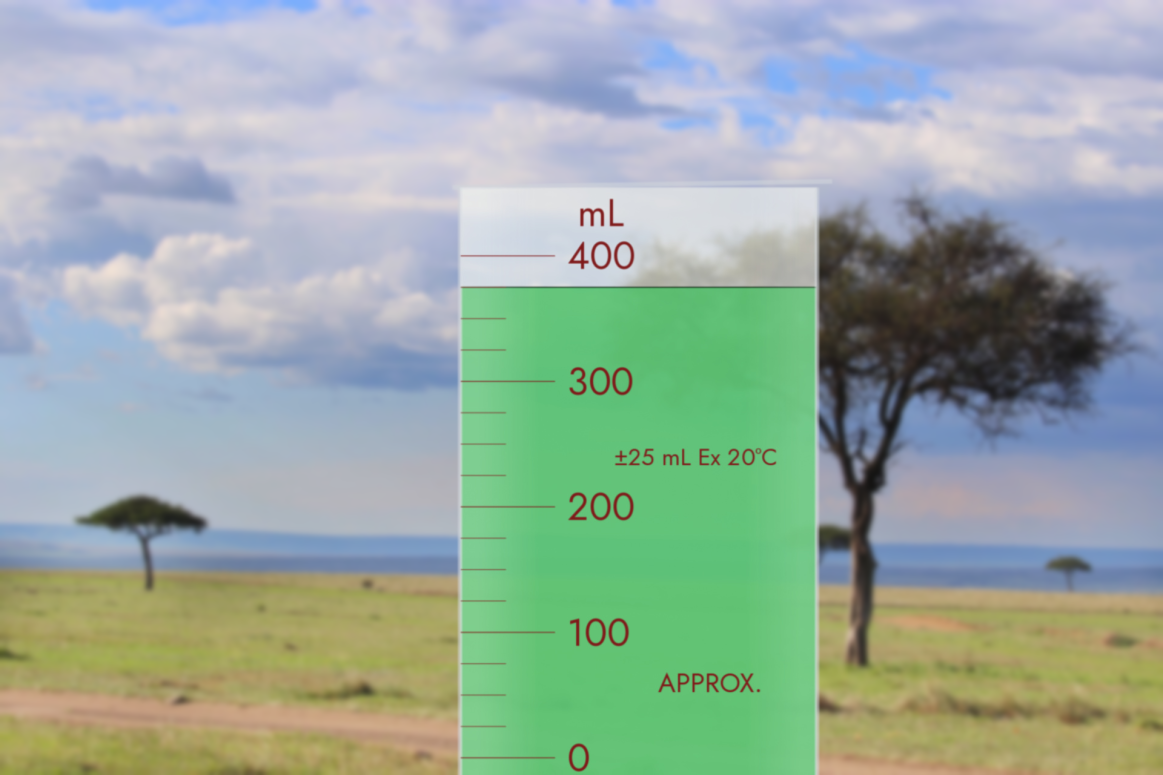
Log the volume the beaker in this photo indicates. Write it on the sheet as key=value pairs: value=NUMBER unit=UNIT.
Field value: value=375 unit=mL
